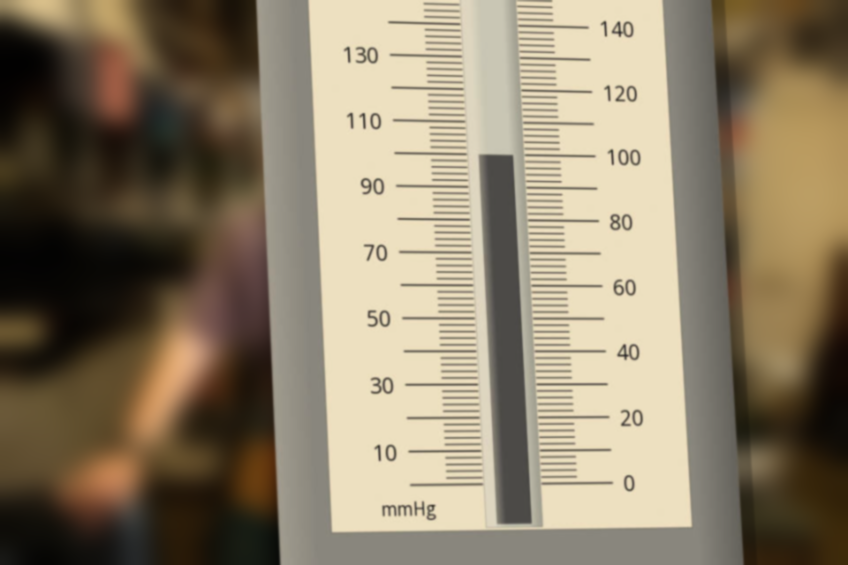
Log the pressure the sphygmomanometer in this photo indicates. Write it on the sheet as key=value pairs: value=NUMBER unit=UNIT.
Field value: value=100 unit=mmHg
